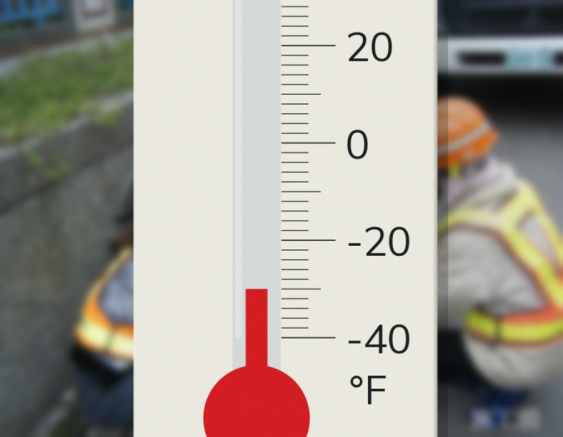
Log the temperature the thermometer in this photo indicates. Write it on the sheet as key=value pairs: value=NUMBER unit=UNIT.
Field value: value=-30 unit=°F
